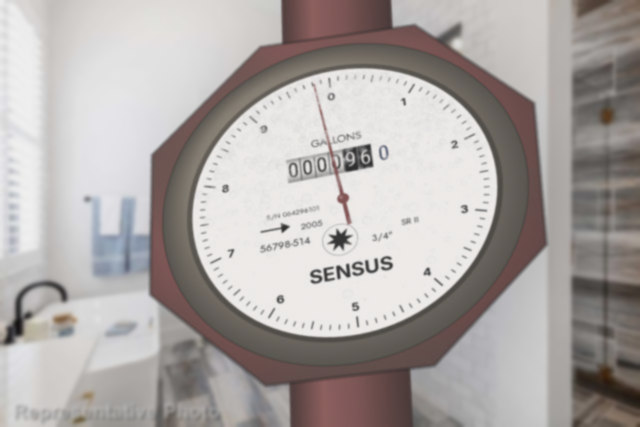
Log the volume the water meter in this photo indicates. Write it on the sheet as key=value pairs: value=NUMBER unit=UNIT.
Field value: value=959.8 unit=gal
